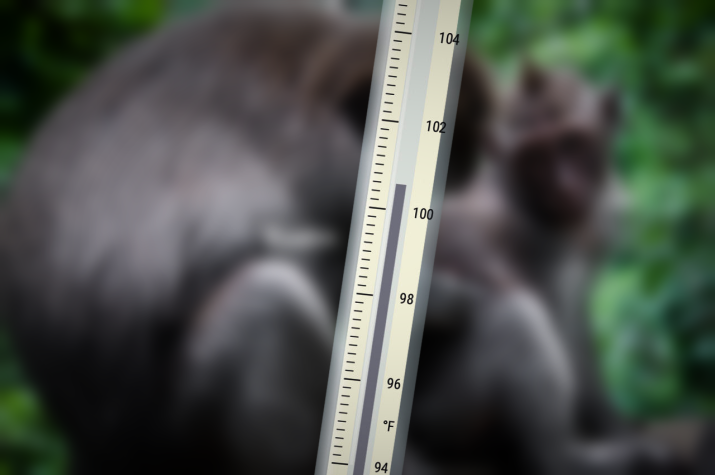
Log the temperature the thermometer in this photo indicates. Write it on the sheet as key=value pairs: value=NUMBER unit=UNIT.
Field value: value=100.6 unit=°F
